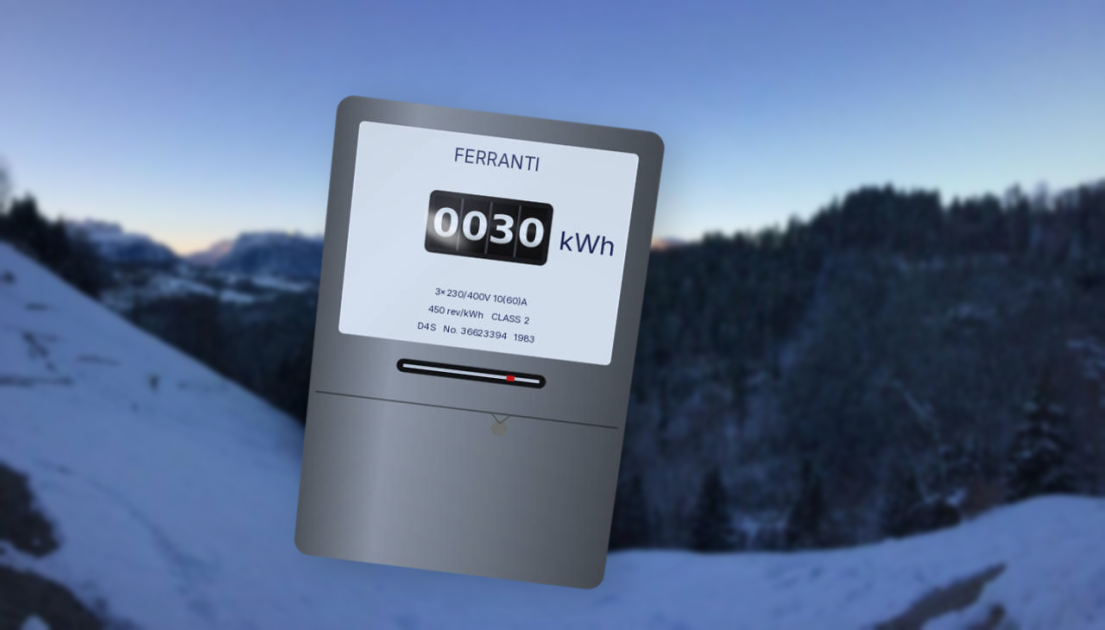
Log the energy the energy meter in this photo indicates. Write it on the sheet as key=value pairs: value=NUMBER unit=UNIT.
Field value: value=30 unit=kWh
